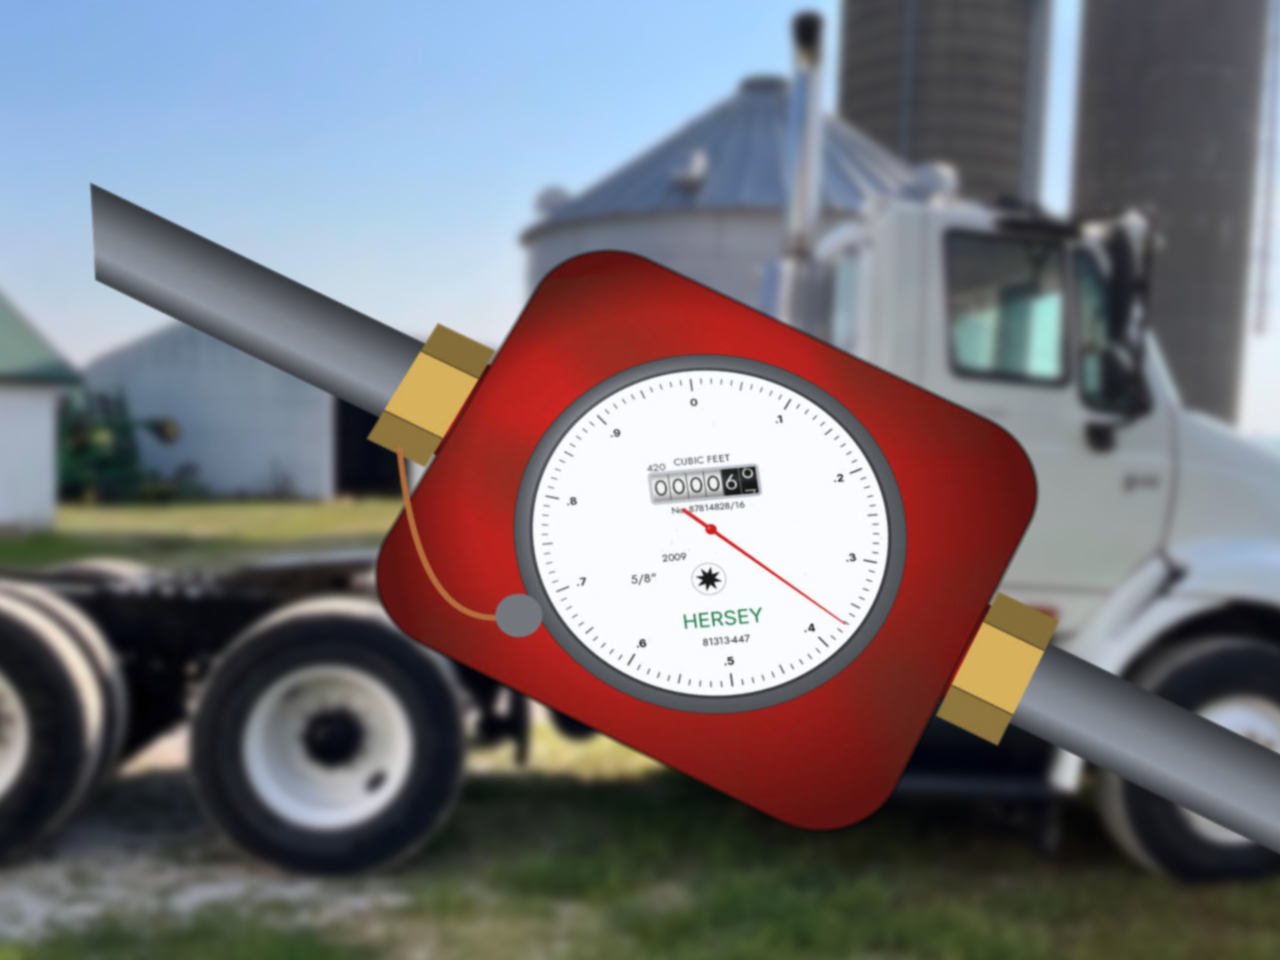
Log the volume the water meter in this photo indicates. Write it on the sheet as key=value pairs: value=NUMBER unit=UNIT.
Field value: value=66.37 unit=ft³
